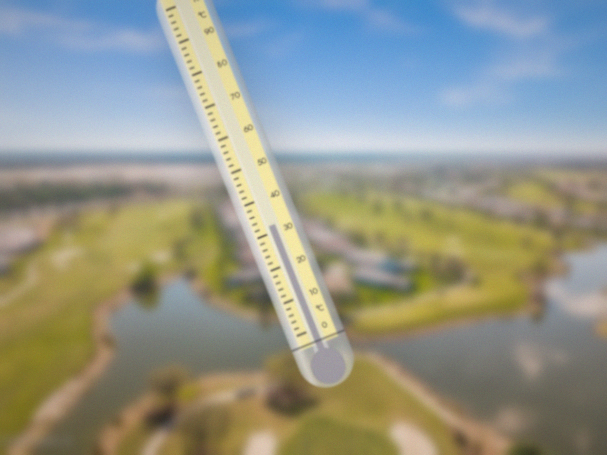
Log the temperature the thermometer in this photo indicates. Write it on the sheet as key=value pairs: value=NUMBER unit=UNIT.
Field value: value=32 unit=°C
